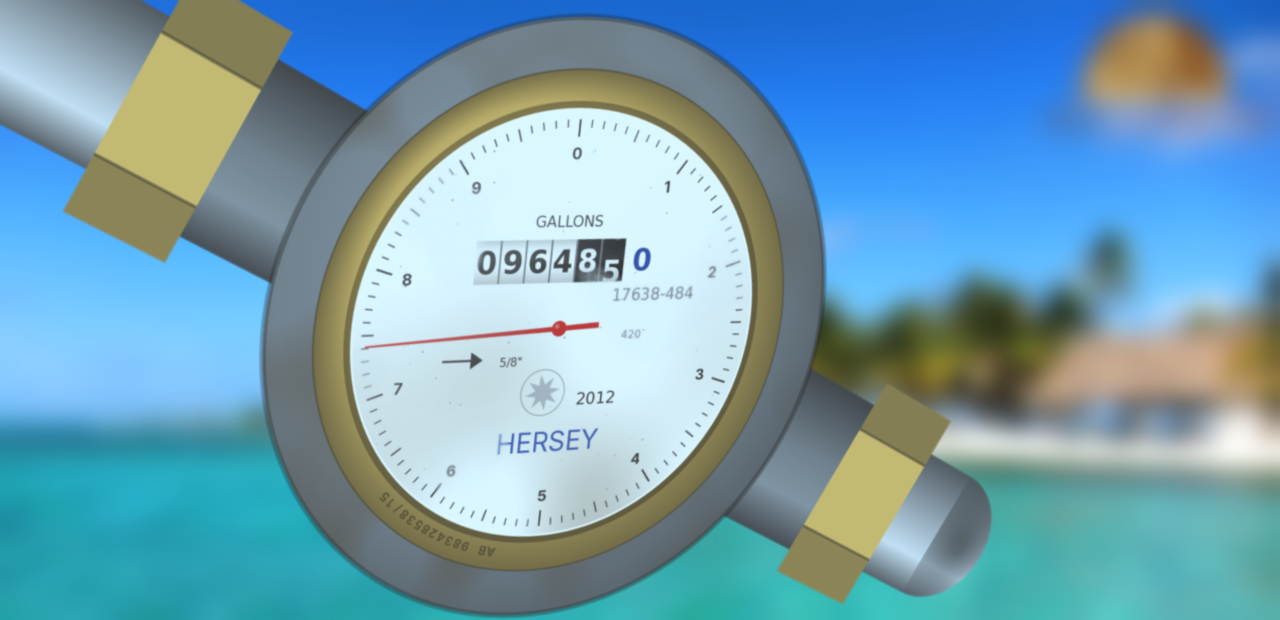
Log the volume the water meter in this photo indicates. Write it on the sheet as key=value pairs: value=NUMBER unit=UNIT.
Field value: value=964847.4 unit=gal
